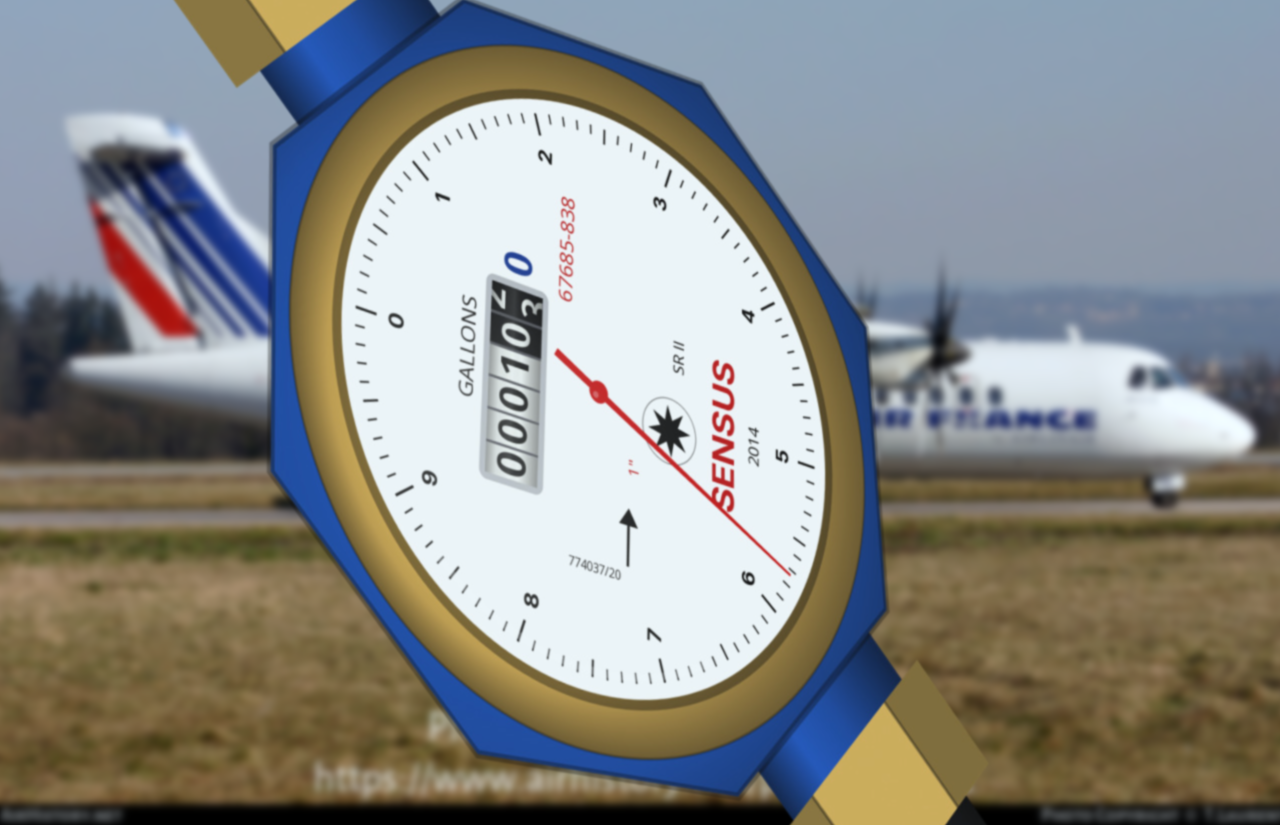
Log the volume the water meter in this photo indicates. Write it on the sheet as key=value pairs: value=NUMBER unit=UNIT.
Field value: value=1025.7 unit=gal
